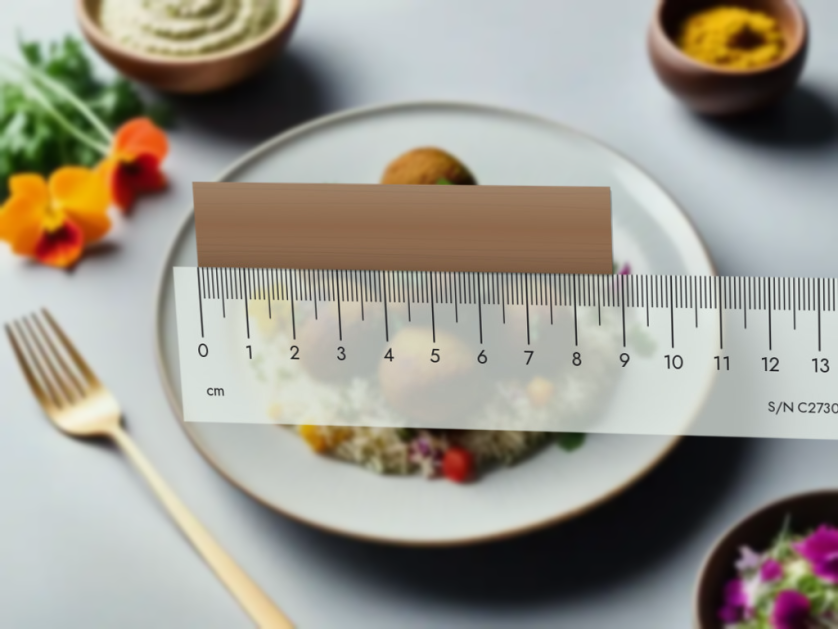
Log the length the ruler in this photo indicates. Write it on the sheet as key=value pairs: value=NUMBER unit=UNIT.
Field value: value=8.8 unit=cm
